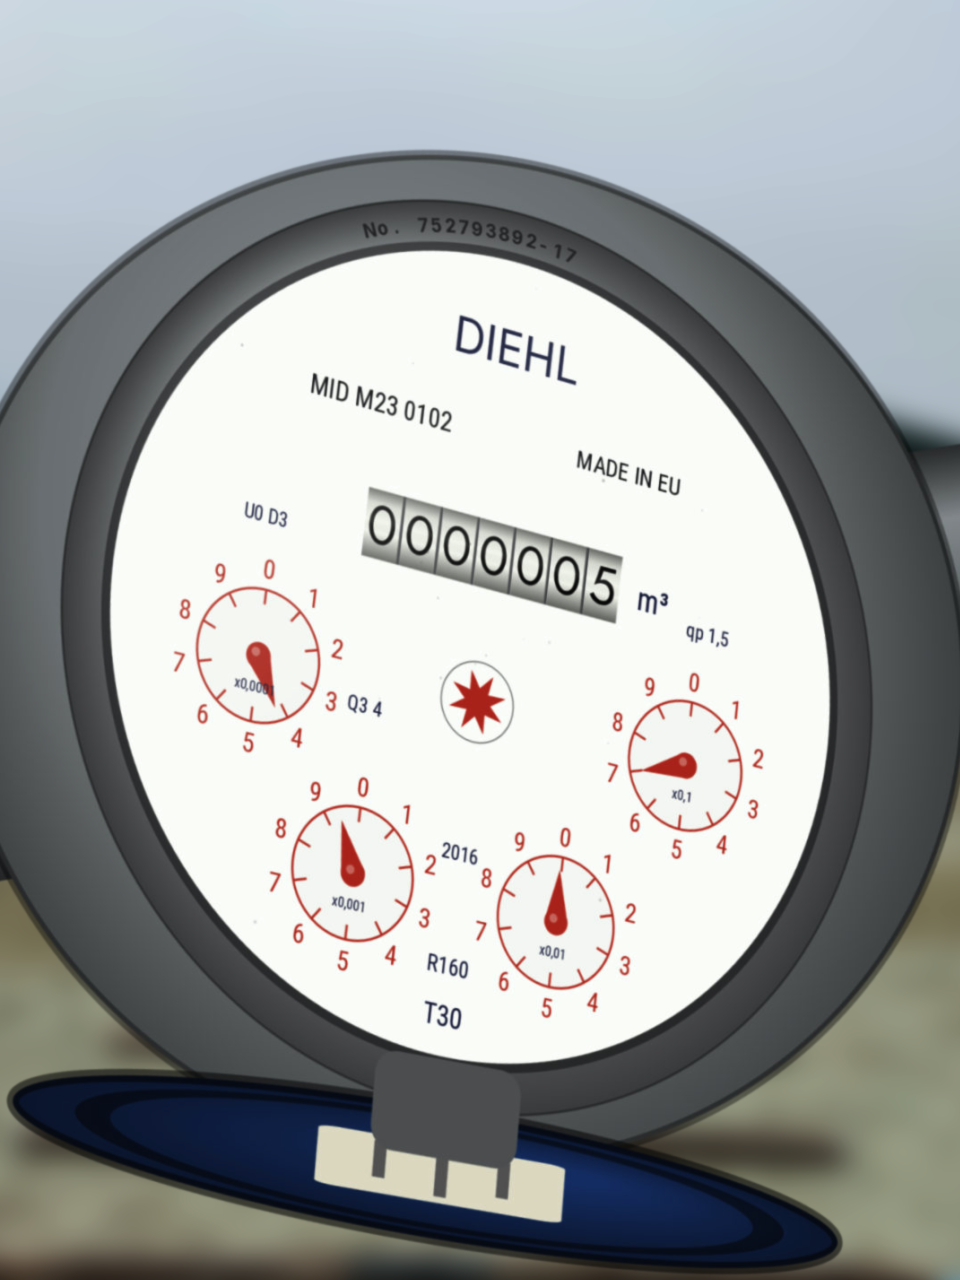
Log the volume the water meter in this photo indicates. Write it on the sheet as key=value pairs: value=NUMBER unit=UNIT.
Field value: value=5.6994 unit=m³
